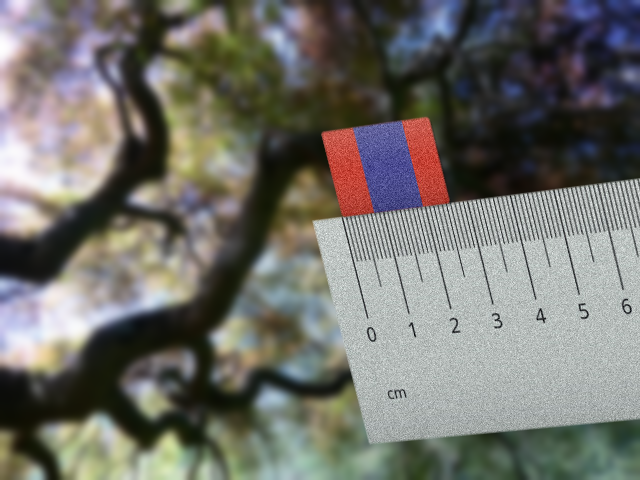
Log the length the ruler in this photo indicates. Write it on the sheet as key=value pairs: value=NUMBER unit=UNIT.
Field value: value=2.6 unit=cm
